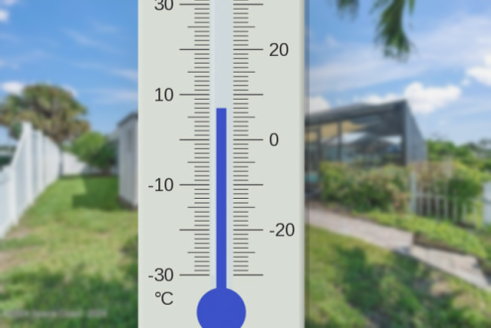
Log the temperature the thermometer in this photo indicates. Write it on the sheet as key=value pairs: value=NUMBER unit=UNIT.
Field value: value=7 unit=°C
